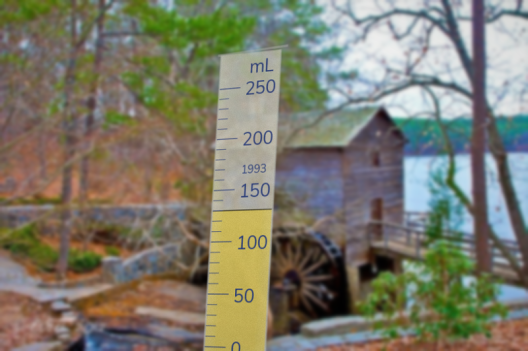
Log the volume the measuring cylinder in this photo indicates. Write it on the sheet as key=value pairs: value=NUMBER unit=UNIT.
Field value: value=130 unit=mL
